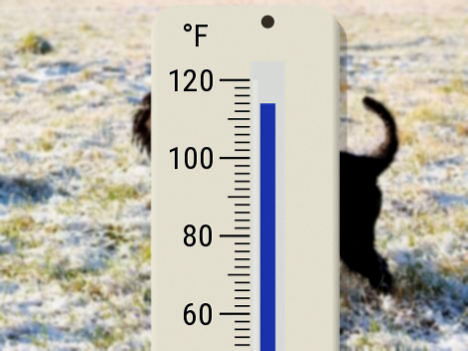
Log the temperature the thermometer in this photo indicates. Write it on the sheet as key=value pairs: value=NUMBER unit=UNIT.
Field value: value=114 unit=°F
